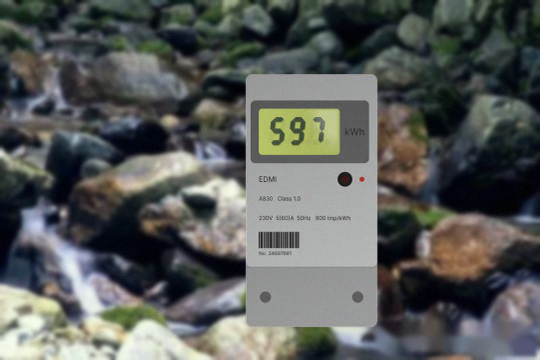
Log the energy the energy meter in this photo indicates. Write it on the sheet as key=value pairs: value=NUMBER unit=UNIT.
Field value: value=597 unit=kWh
